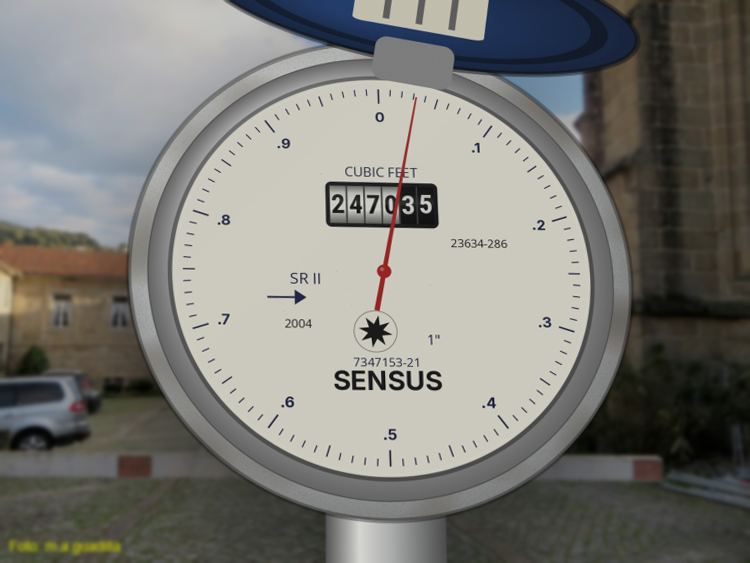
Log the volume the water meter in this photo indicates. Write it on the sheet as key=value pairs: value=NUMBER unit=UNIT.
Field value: value=247035.03 unit=ft³
